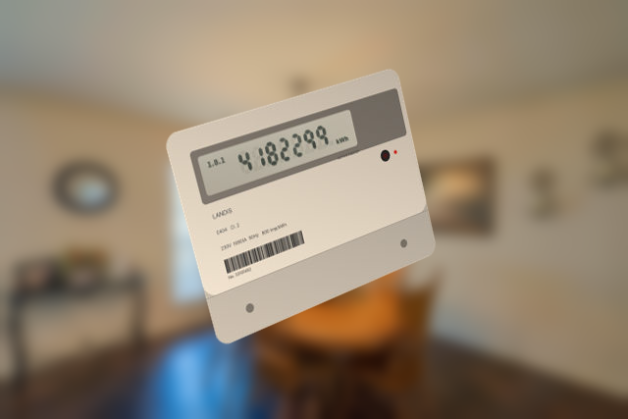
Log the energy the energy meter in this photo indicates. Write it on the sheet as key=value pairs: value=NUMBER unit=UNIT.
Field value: value=4182299 unit=kWh
